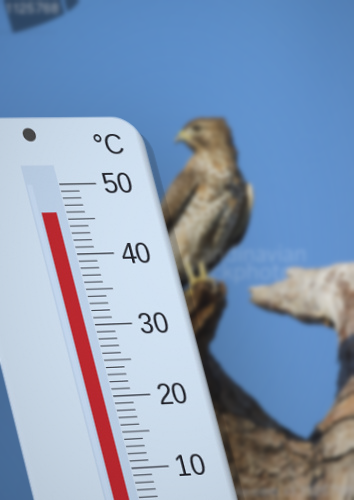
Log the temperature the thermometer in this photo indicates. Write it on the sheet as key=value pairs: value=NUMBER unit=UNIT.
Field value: value=46 unit=°C
